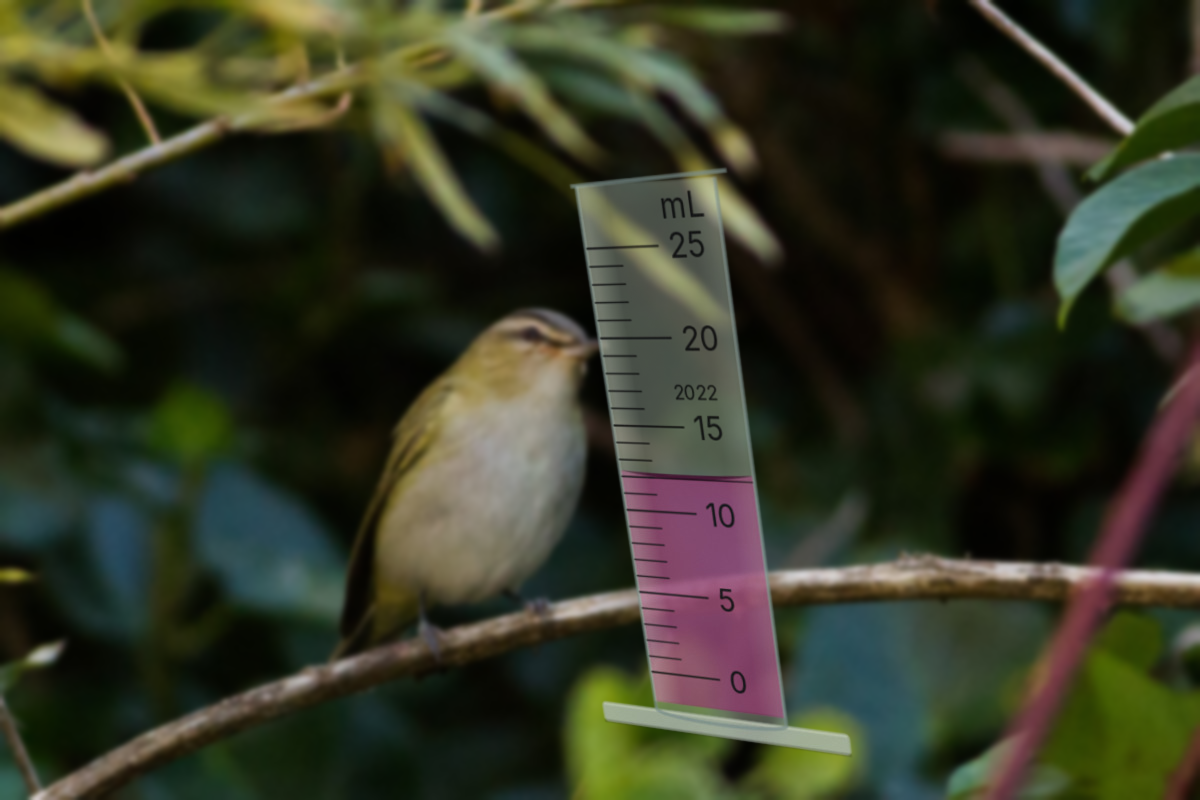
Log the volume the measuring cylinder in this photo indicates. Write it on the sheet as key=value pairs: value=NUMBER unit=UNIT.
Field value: value=12 unit=mL
